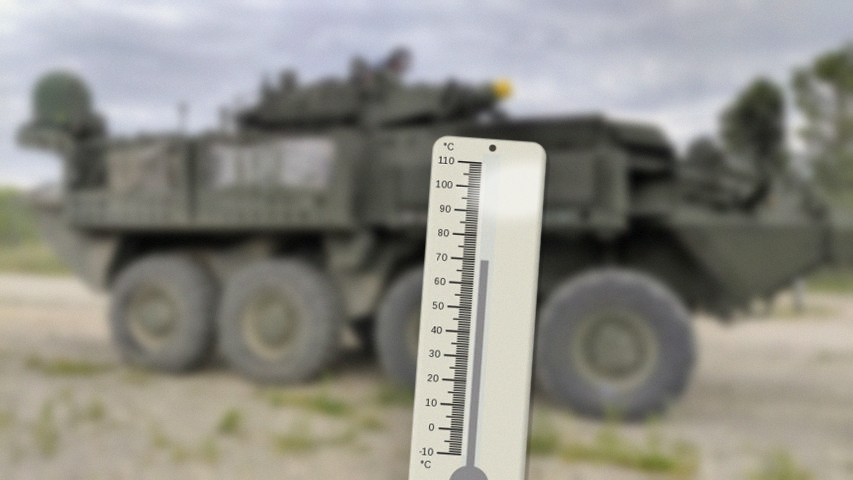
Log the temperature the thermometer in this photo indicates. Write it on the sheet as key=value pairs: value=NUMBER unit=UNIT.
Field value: value=70 unit=°C
